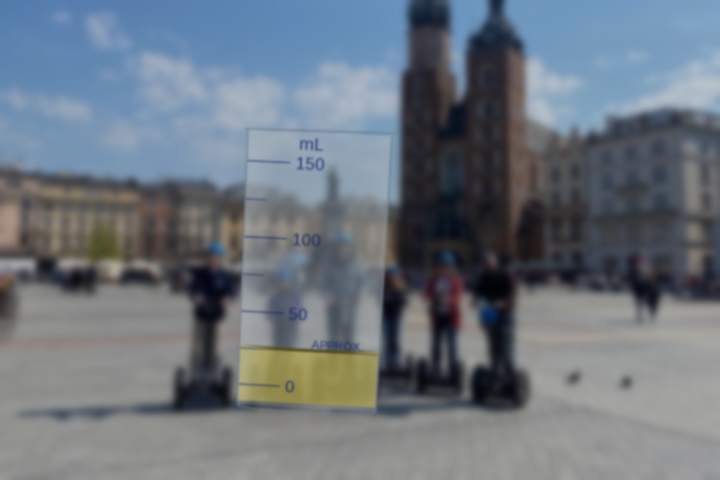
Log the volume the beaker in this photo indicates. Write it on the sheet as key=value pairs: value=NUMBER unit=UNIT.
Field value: value=25 unit=mL
